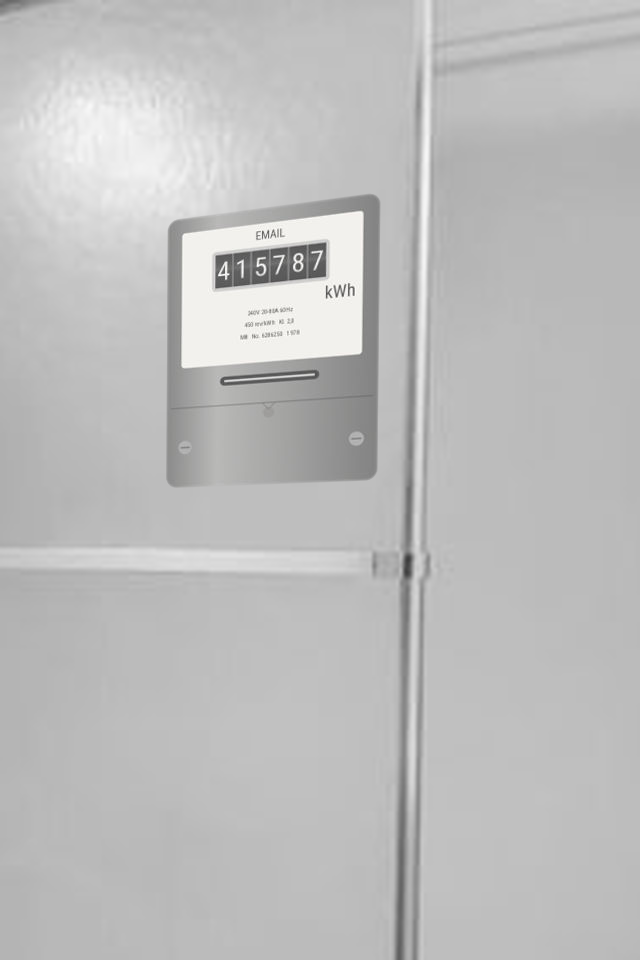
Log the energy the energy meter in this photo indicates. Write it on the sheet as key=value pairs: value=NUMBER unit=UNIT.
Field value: value=415787 unit=kWh
